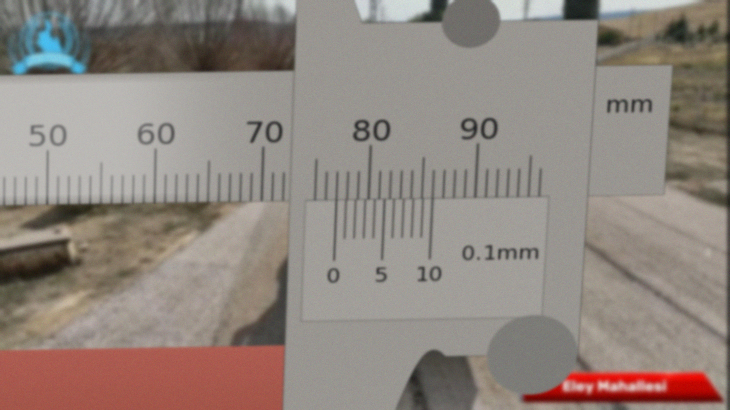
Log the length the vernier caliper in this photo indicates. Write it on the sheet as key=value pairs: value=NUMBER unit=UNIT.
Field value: value=77.0 unit=mm
